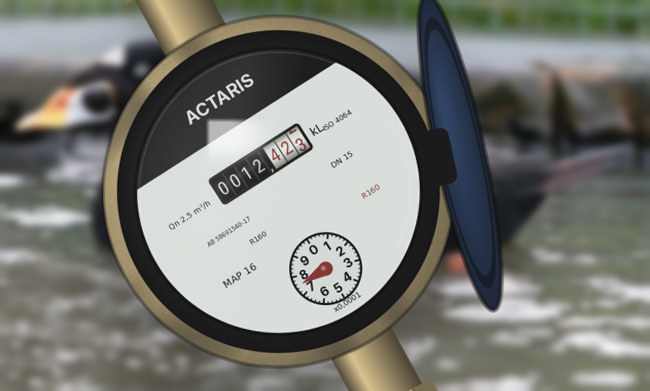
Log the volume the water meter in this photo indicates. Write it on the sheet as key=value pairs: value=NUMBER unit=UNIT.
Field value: value=12.4227 unit=kL
